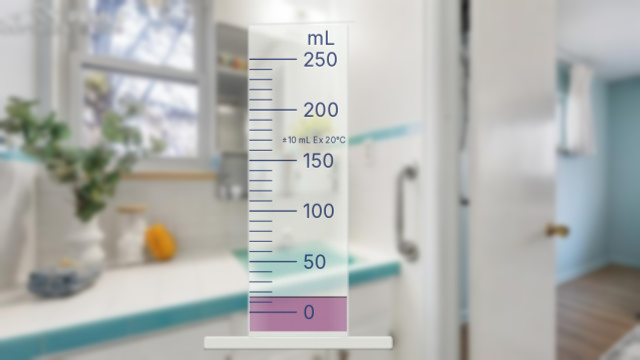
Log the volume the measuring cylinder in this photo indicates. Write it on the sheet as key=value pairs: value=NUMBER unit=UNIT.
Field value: value=15 unit=mL
